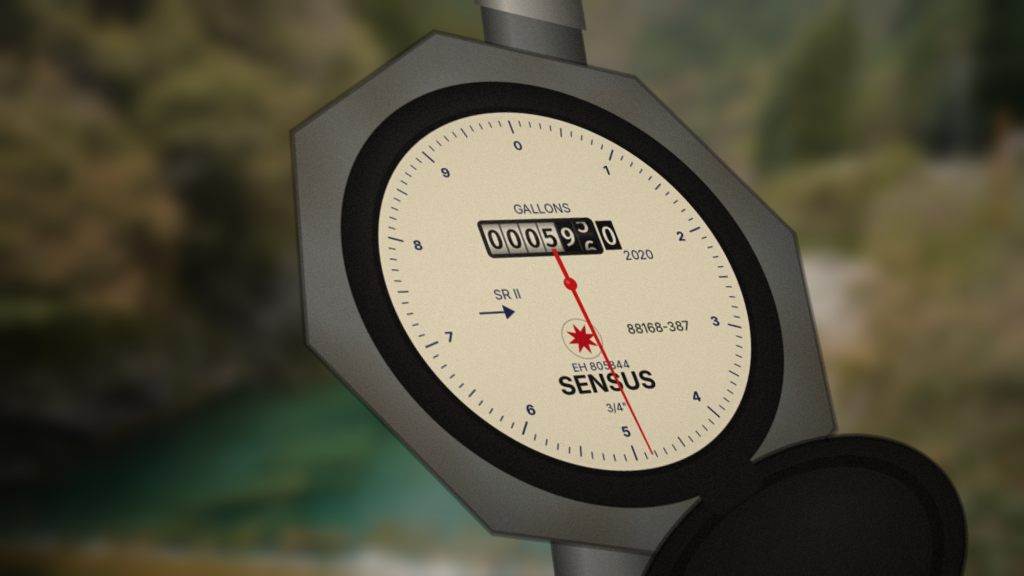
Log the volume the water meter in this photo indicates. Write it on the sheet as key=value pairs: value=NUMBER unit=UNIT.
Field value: value=5954.8 unit=gal
